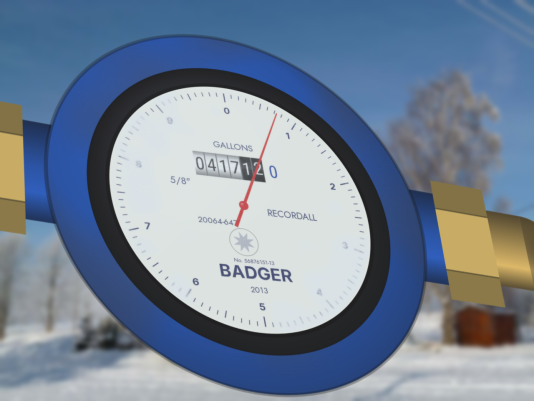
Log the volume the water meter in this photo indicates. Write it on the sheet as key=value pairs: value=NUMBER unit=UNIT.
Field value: value=417120.7 unit=gal
